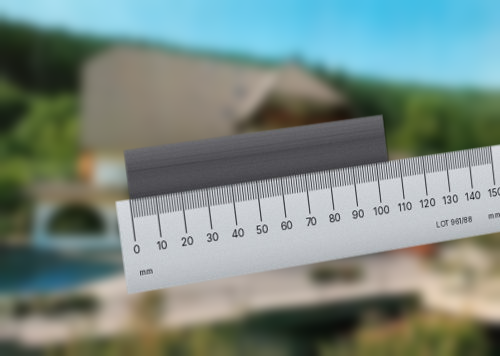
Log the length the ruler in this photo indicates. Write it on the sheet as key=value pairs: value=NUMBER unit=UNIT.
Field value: value=105 unit=mm
